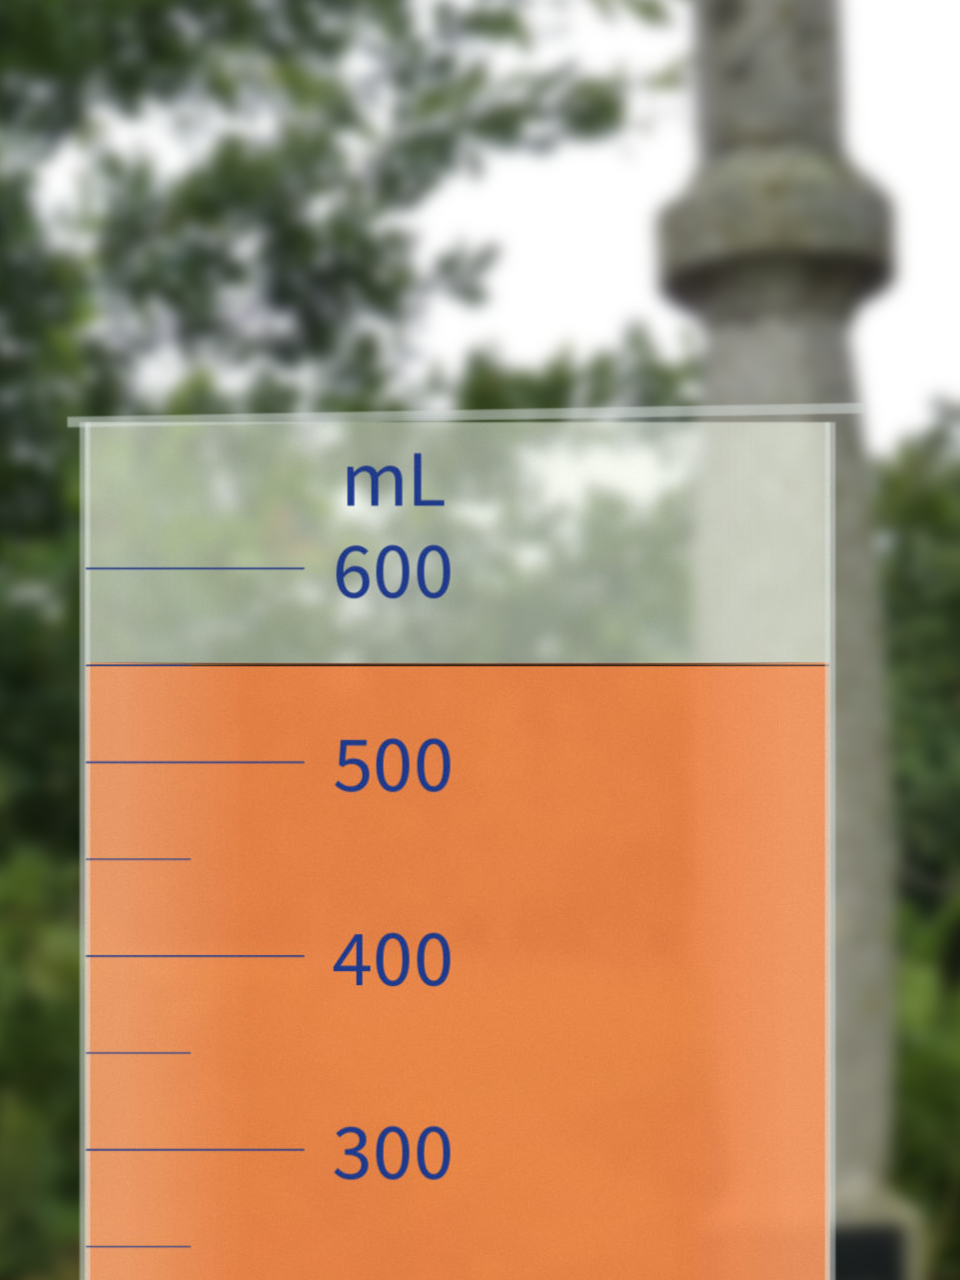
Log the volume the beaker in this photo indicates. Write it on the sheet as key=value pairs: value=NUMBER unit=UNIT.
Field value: value=550 unit=mL
